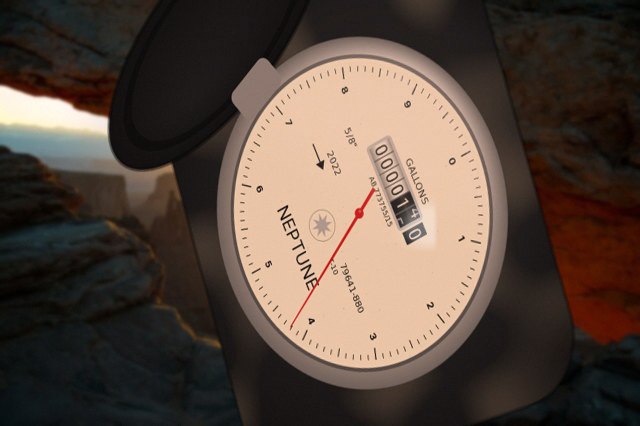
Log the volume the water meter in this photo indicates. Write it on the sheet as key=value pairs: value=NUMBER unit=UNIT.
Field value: value=144.2 unit=gal
